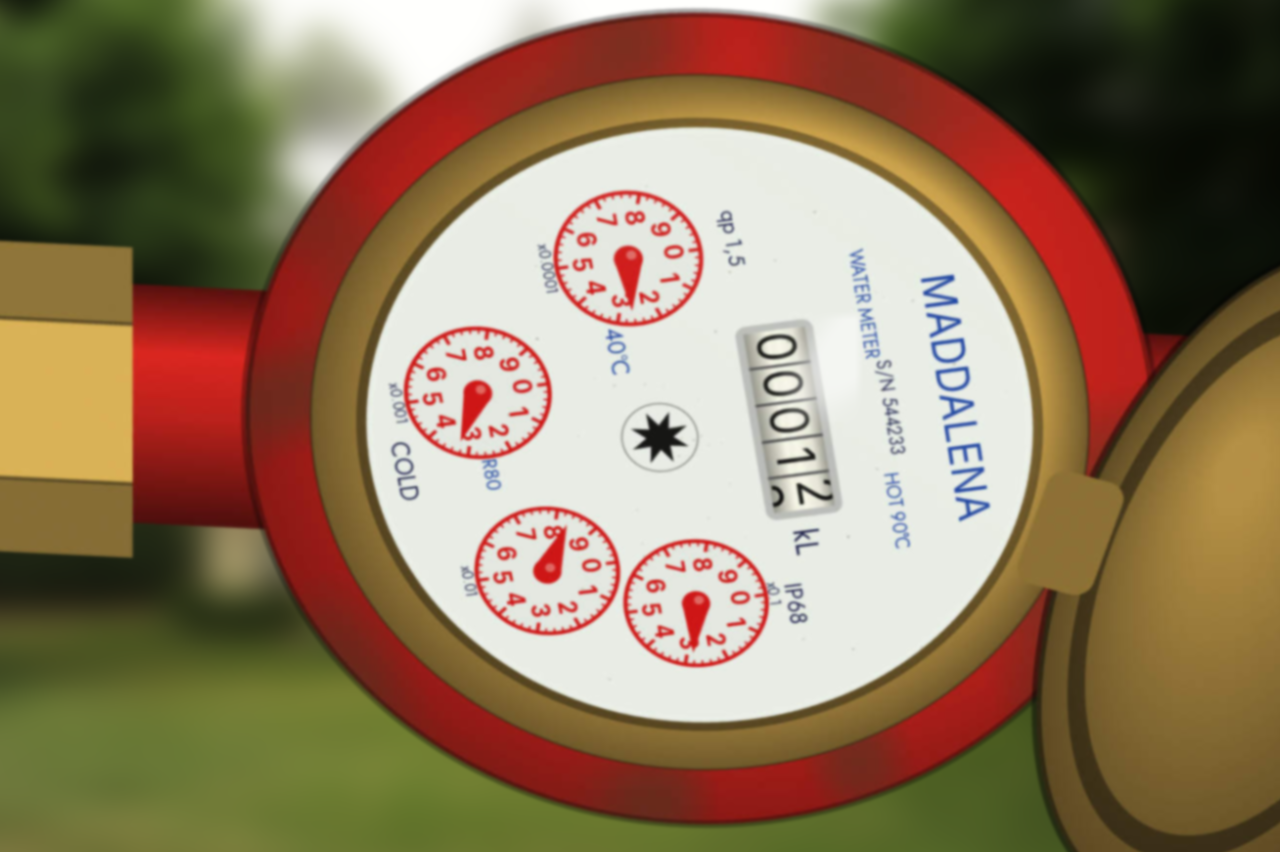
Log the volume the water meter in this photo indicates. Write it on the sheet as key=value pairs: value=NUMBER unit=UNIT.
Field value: value=12.2832 unit=kL
